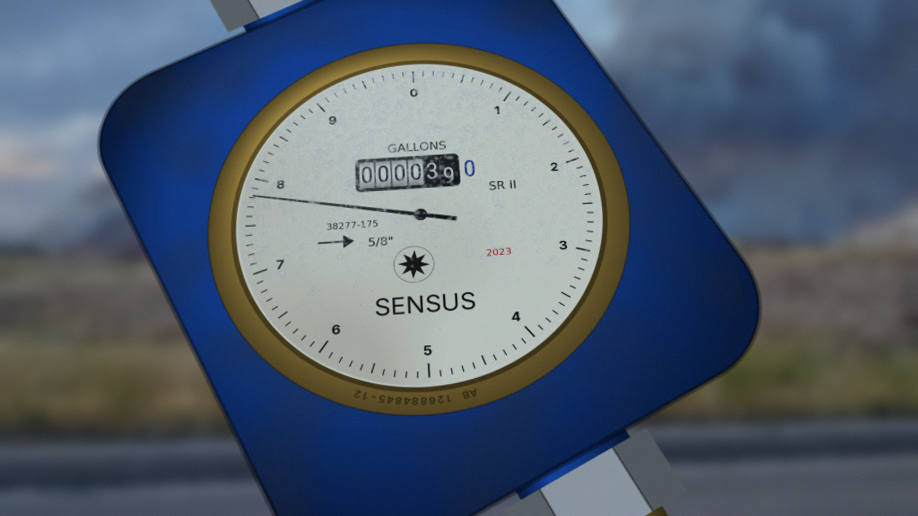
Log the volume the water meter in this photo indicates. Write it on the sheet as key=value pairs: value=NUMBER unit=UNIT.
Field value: value=387.8 unit=gal
